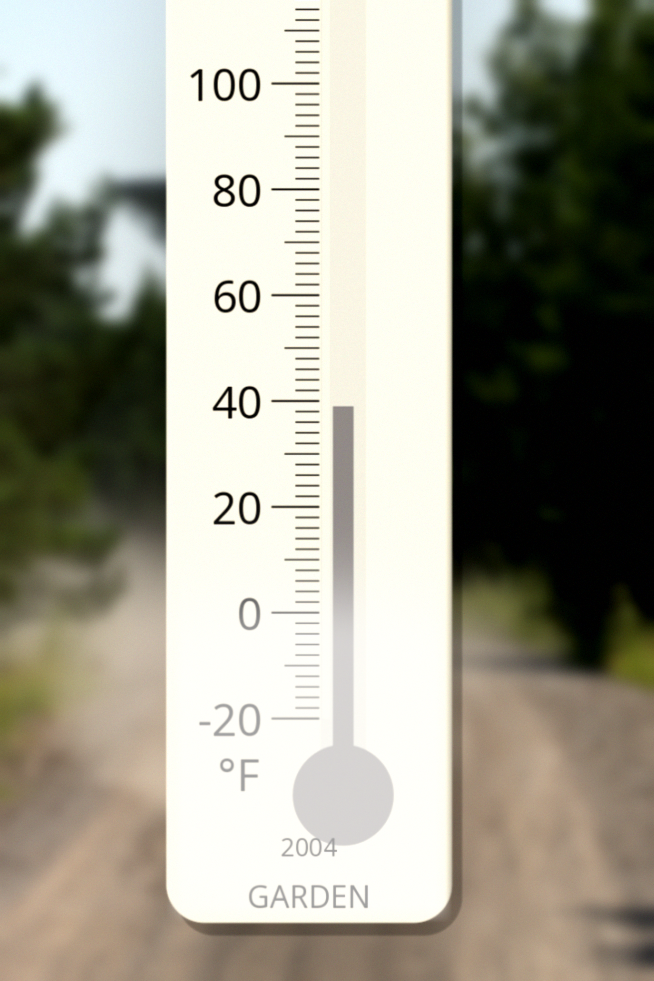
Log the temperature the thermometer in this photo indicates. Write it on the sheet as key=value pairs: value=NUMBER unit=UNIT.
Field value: value=39 unit=°F
